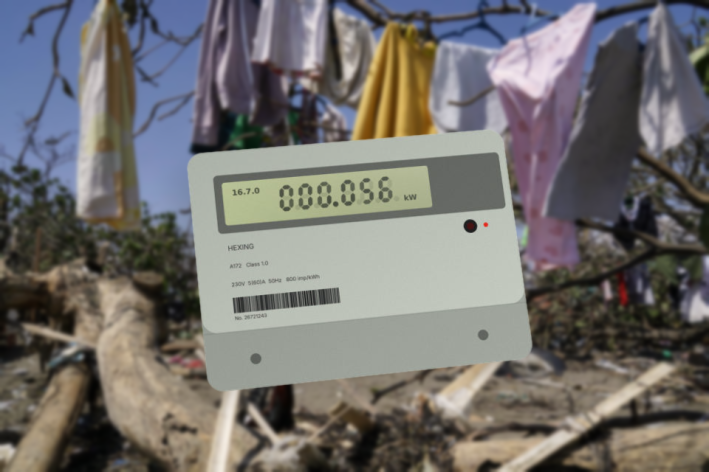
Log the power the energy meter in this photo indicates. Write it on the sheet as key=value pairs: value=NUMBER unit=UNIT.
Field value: value=0.056 unit=kW
